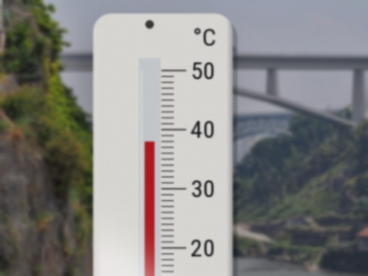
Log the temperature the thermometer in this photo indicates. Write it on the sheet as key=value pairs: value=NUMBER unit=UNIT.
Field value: value=38 unit=°C
